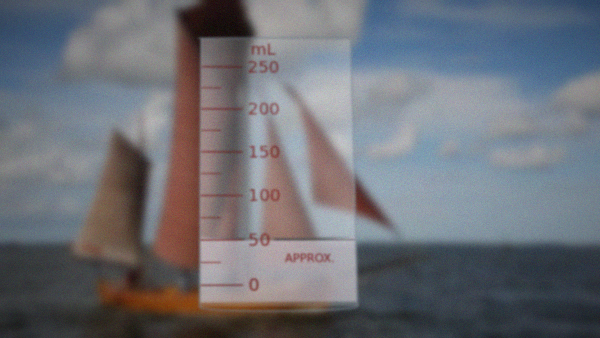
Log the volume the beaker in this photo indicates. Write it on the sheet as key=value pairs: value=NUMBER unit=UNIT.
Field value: value=50 unit=mL
